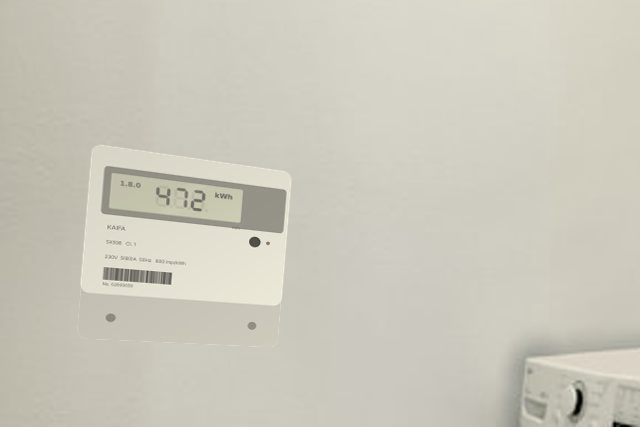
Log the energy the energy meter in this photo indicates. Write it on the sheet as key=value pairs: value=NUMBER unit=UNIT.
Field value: value=472 unit=kWh
